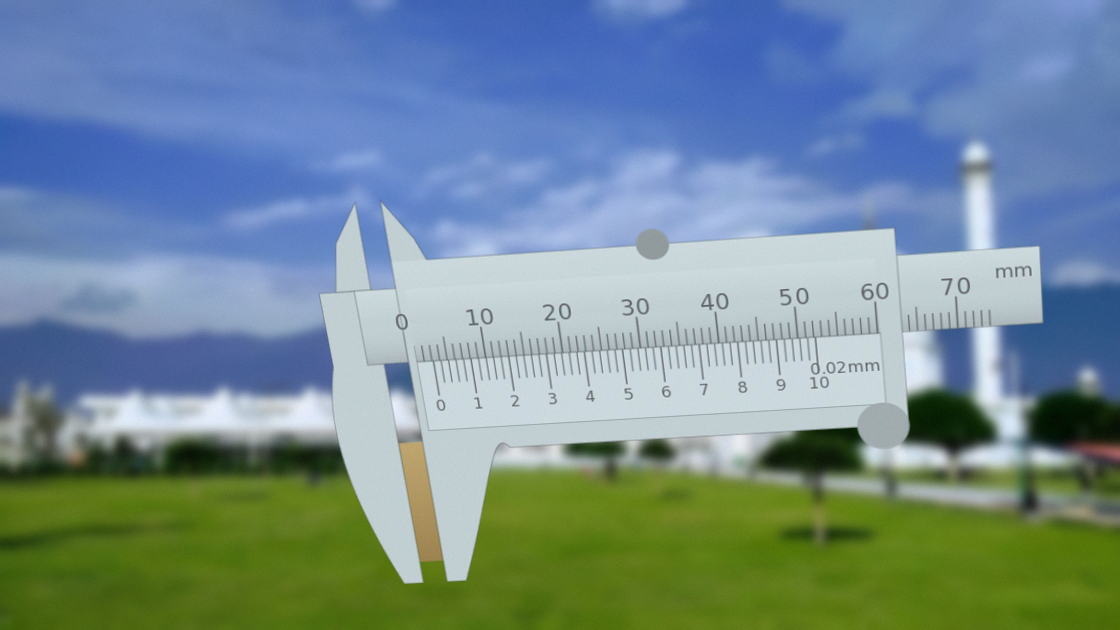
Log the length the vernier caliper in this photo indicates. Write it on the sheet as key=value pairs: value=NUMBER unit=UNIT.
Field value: value=3.2 unit=mm
